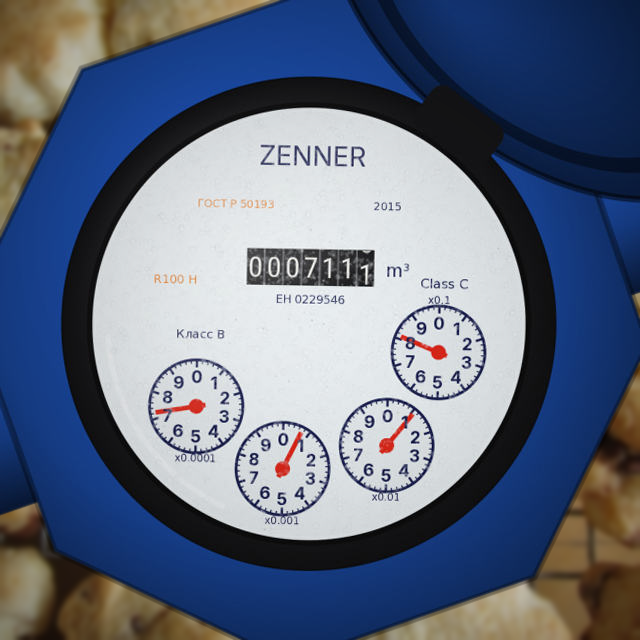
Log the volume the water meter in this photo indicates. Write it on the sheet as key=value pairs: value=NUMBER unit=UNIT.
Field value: value=7110.8107 unit=m³
